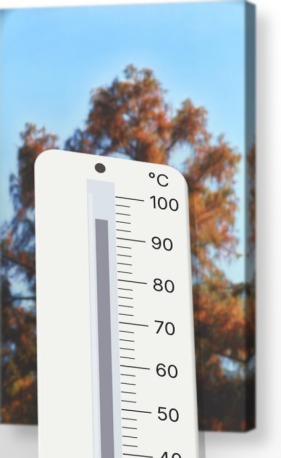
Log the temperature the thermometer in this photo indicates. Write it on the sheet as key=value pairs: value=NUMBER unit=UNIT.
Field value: value=94 unit=°C
